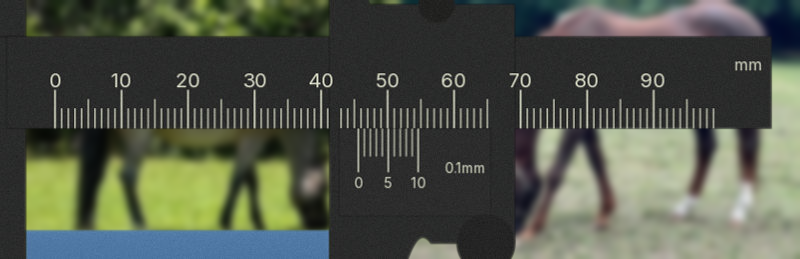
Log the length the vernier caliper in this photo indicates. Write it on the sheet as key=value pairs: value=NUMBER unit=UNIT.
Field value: value=45.6 unit=mm
